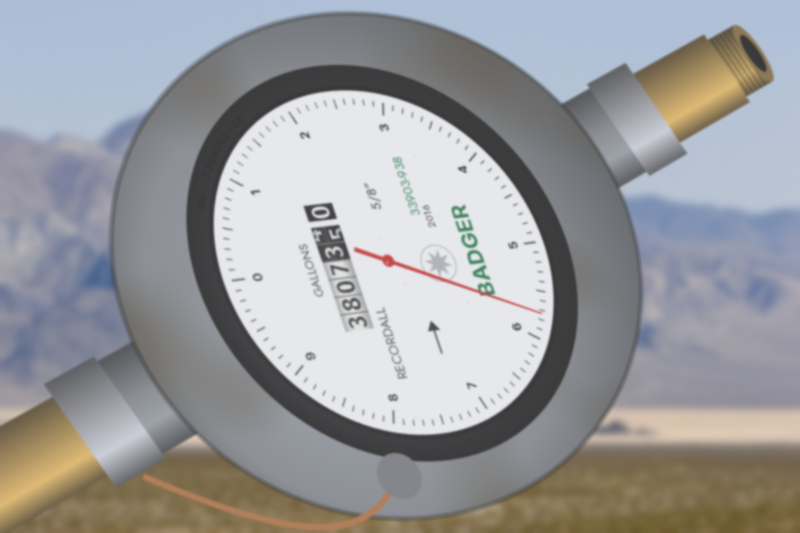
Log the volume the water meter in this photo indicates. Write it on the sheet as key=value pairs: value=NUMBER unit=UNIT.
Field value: value=3807345.7 unit=gal
